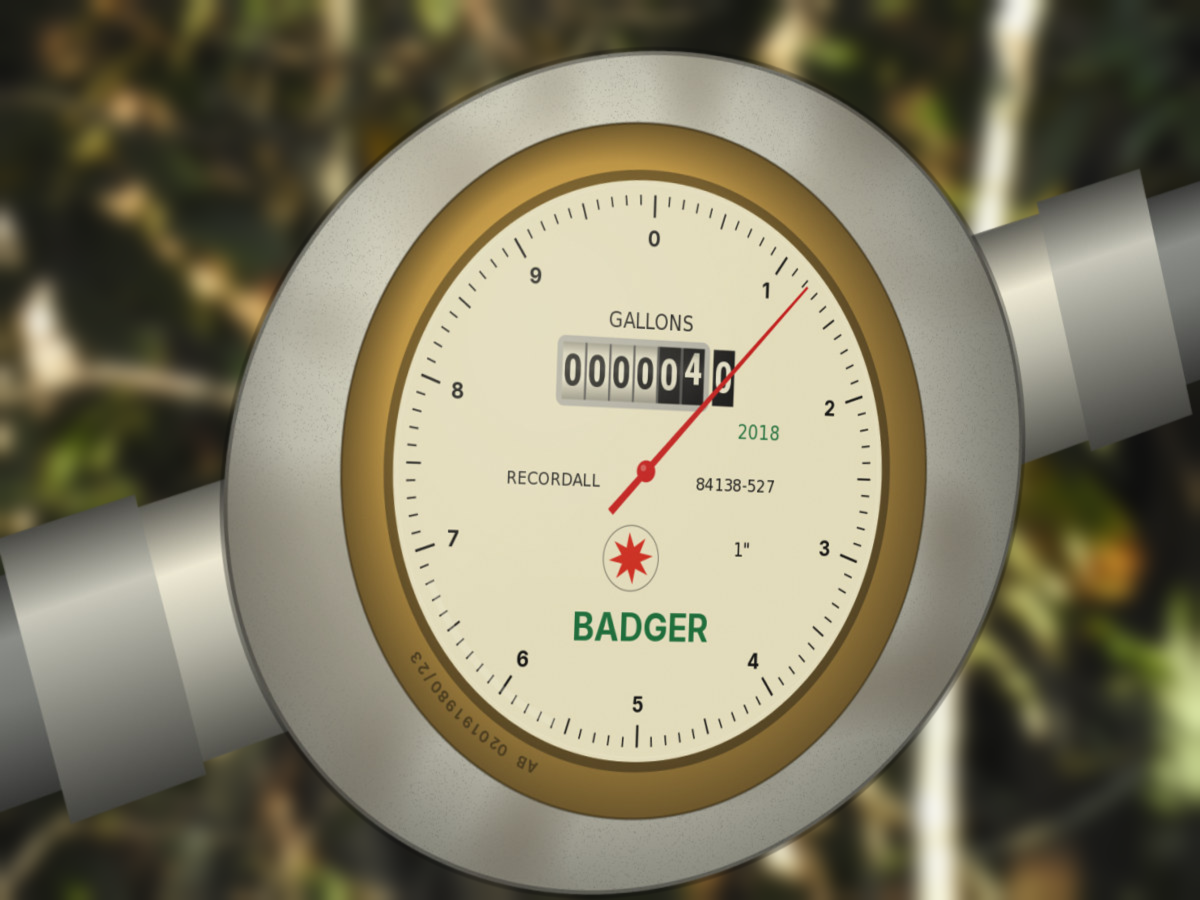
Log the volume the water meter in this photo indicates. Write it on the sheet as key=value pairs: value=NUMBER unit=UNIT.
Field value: value=41.2 unit=gal
